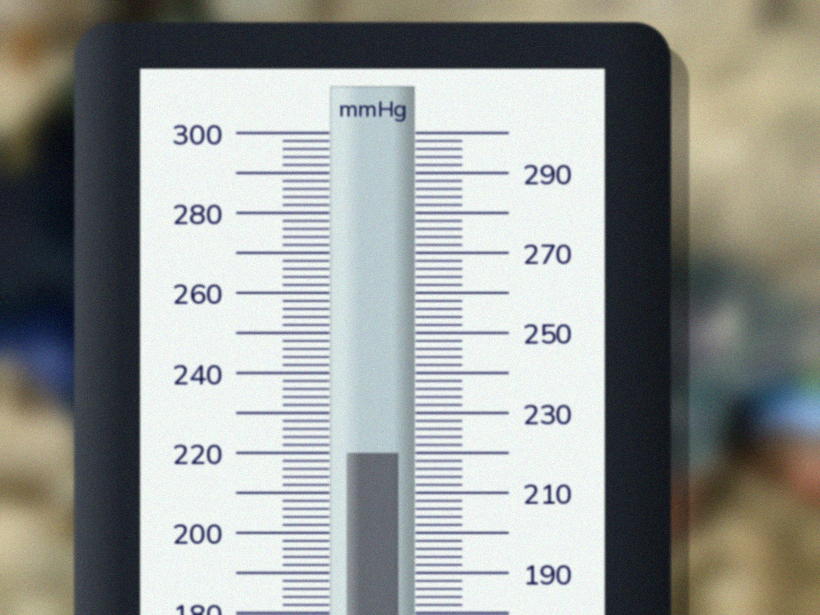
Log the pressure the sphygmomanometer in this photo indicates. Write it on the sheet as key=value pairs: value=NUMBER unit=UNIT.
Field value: value=220 unit=mmHg
